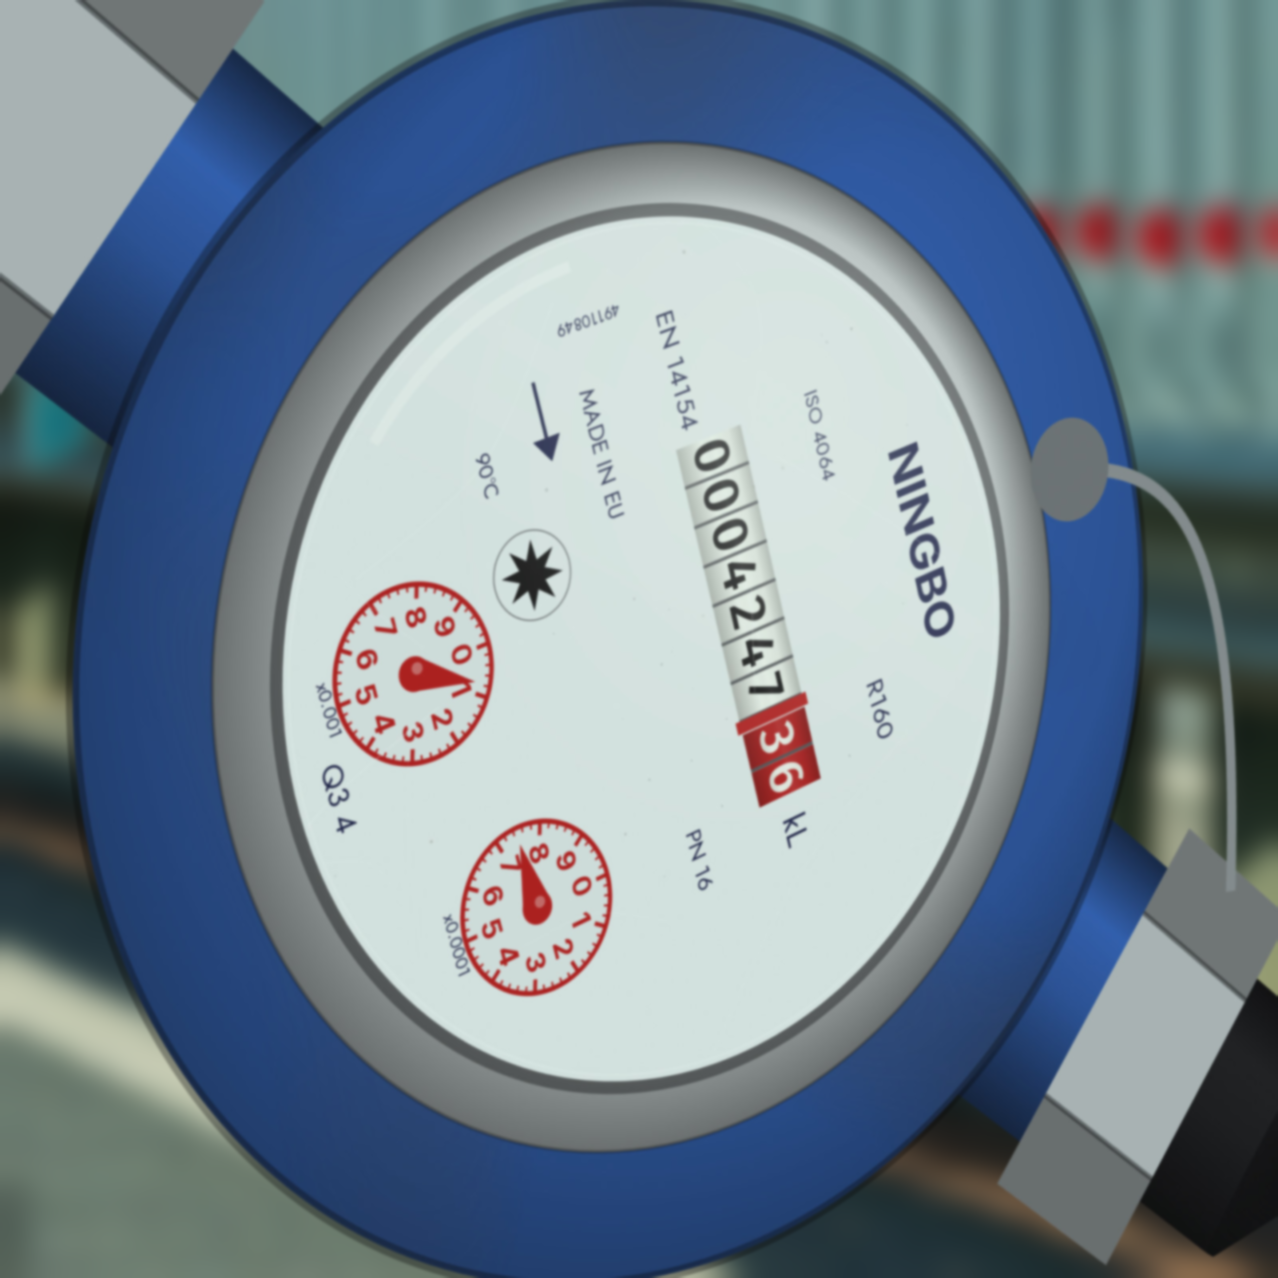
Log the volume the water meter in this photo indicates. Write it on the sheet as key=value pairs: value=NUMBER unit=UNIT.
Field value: value=4247.3607 unit=kL
